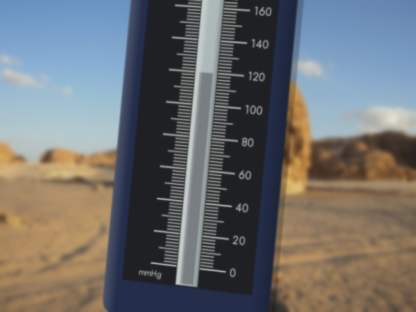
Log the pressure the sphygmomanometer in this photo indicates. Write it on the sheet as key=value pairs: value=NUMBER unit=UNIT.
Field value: value=120 unit=mmHg
